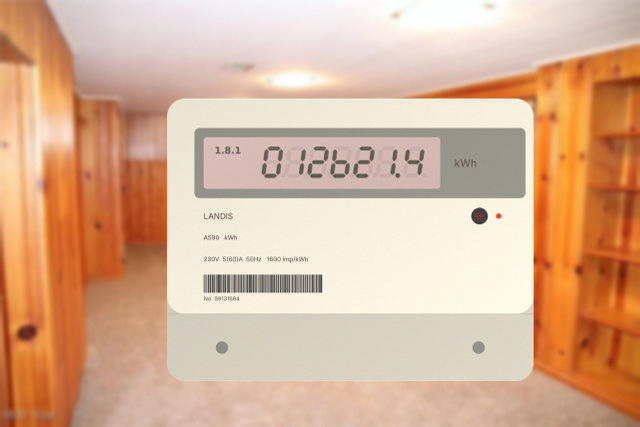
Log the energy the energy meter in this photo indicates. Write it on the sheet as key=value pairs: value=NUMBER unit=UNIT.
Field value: value=12621.4 unit=kWh
